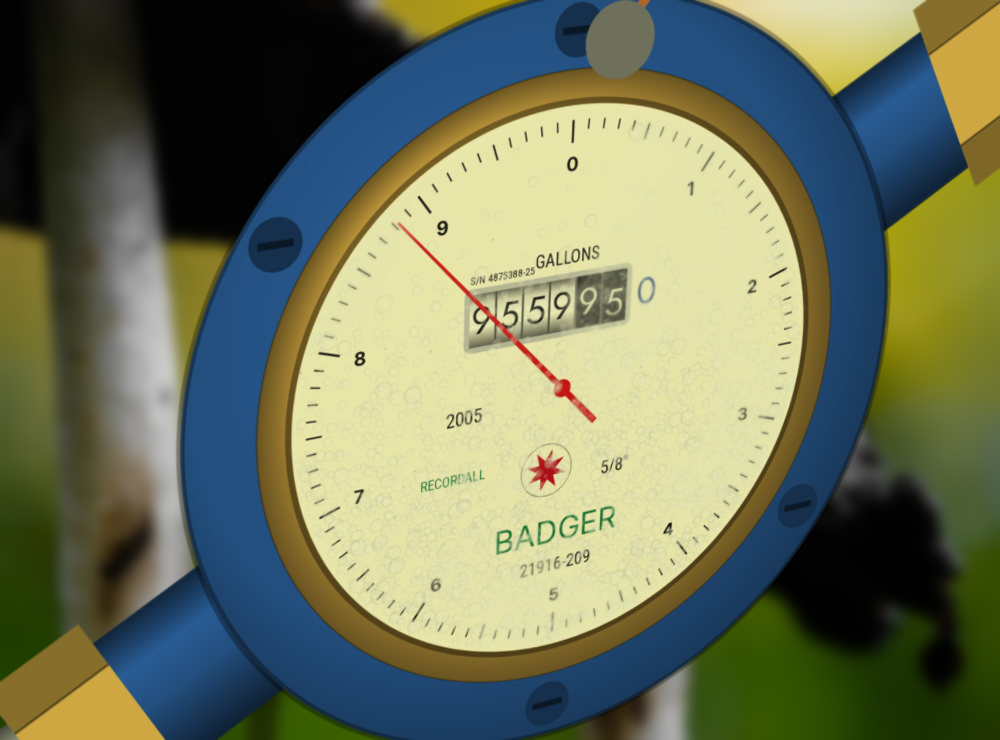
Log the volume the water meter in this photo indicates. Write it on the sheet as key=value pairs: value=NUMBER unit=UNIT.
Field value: value=9559948.8 unit=gal
